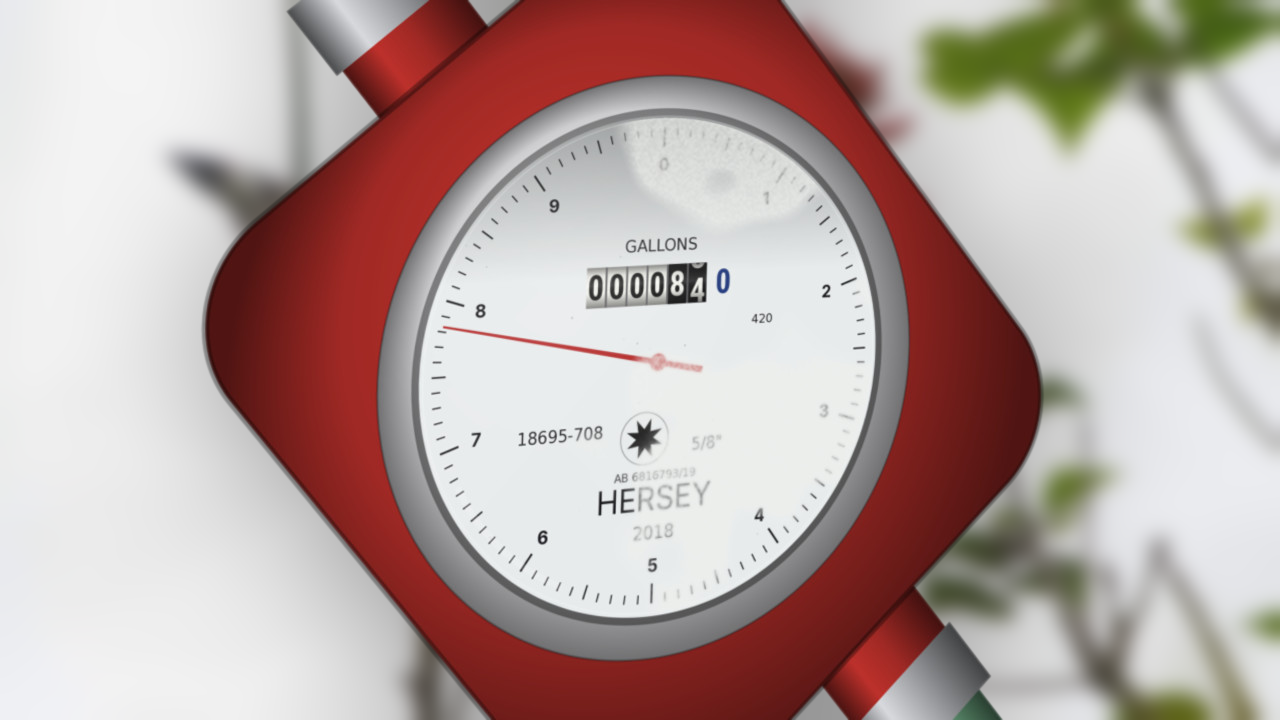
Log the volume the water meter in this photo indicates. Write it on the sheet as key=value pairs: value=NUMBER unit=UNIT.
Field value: value=837.8 unit=gal
